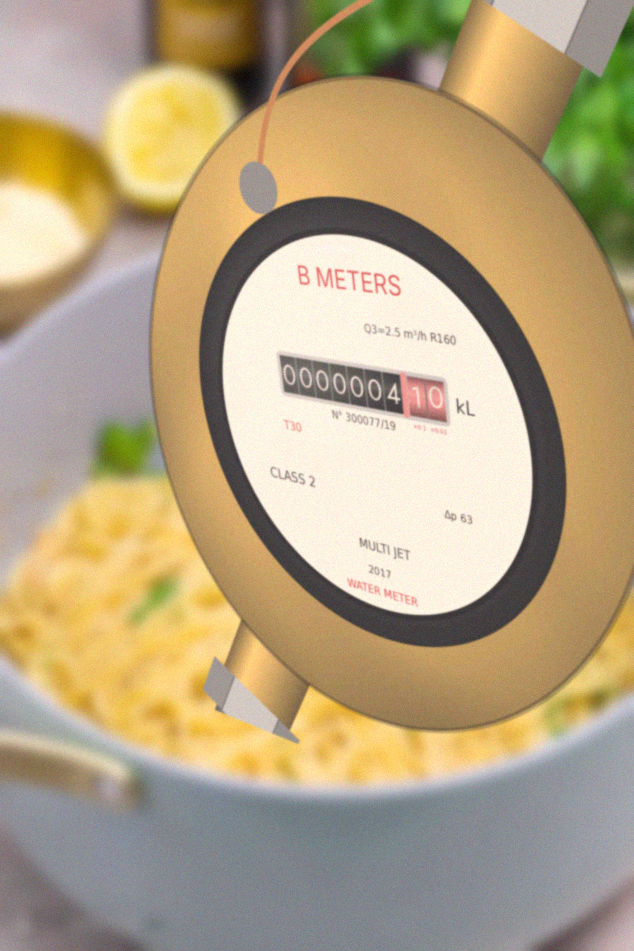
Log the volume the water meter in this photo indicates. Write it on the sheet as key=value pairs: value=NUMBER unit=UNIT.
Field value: value=4.10 unit=kL
